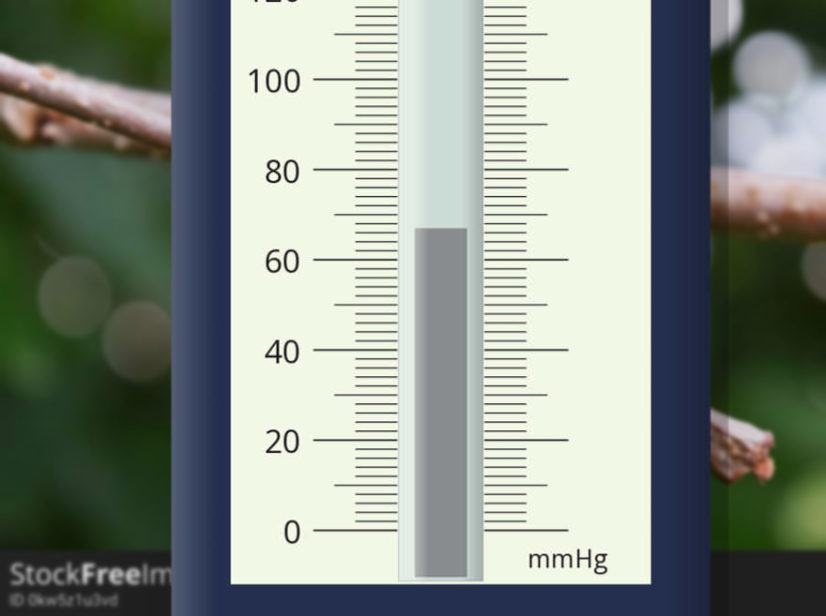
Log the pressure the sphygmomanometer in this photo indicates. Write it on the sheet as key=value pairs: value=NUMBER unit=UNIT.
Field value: value=67 unit=mmHg
